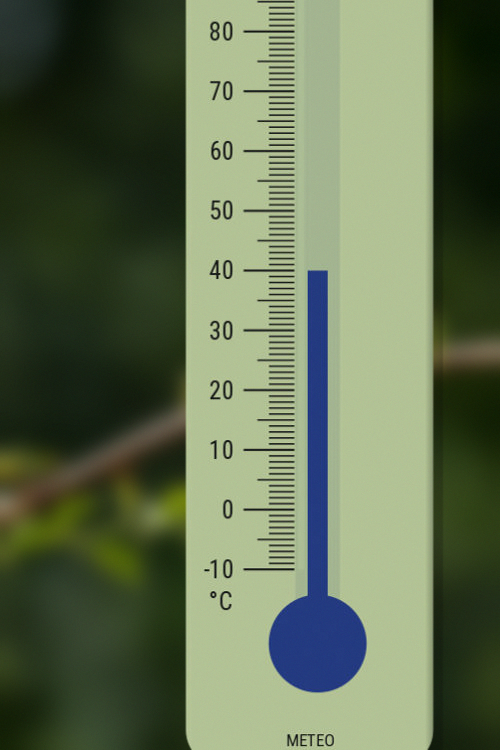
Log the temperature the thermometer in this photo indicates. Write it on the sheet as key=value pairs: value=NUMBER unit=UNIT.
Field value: value=40 unit=°C
